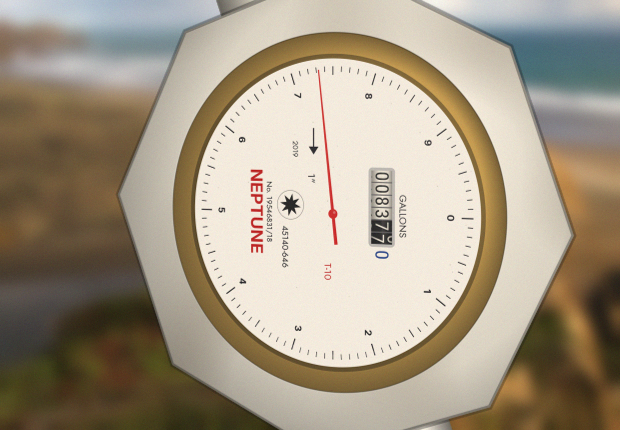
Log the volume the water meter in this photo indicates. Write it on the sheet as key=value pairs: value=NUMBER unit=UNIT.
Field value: value=83767.3 unit=gal
